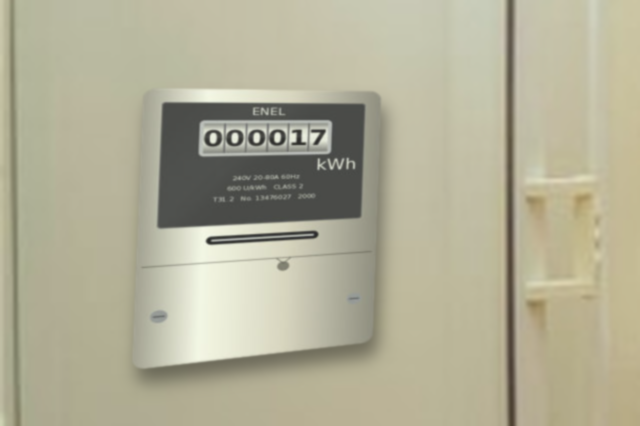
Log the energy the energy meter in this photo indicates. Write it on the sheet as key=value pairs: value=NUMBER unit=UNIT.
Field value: value=17 unit=kWh
